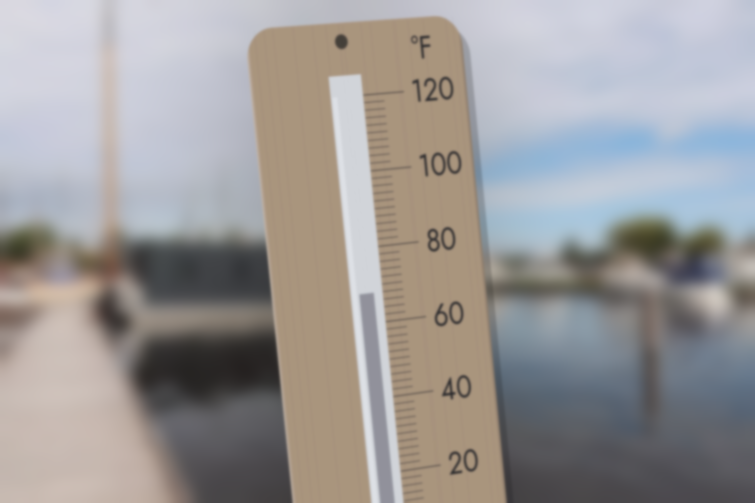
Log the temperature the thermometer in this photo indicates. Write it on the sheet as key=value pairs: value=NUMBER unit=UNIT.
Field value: value=68 unit=°F
